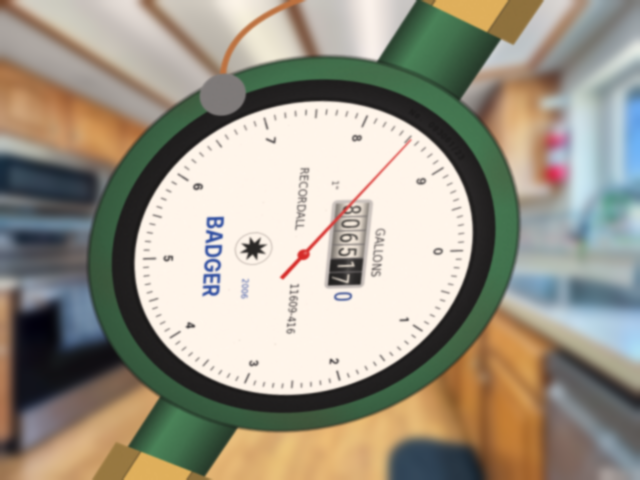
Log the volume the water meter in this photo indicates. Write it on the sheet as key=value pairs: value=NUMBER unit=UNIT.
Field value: value=8065168.5 unit=gal
